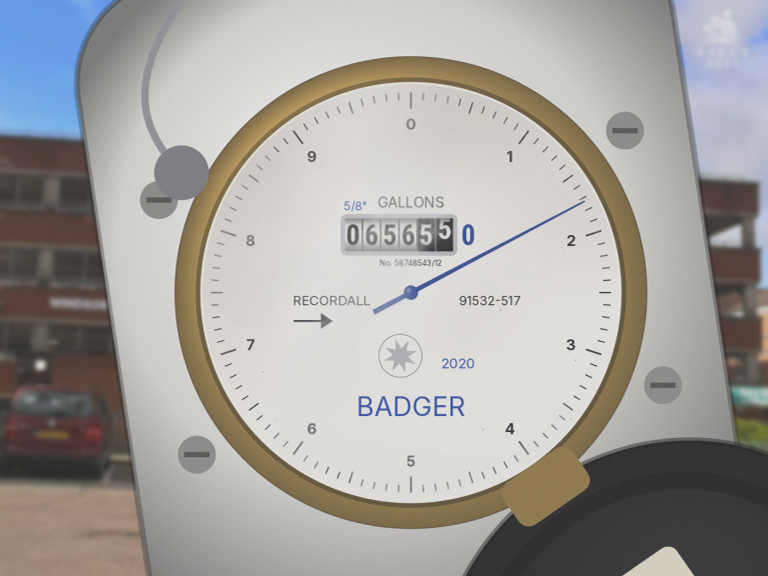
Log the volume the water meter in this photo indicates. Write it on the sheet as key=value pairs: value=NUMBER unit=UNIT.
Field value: value=656551.7 unit=gal
